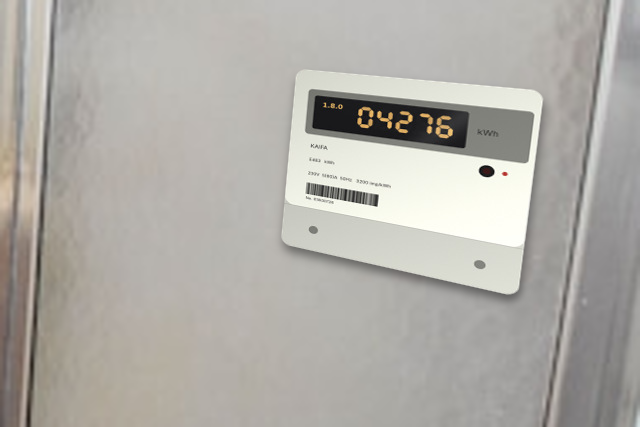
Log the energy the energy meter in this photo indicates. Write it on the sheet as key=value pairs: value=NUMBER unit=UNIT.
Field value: value=4276 unit=kWh
